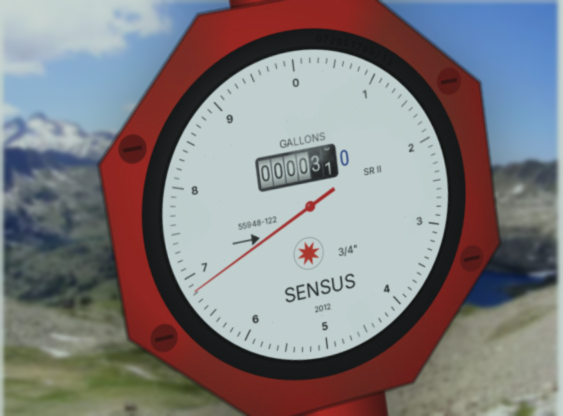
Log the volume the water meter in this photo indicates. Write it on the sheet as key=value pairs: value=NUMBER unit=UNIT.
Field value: value=306.8 unit=gal
